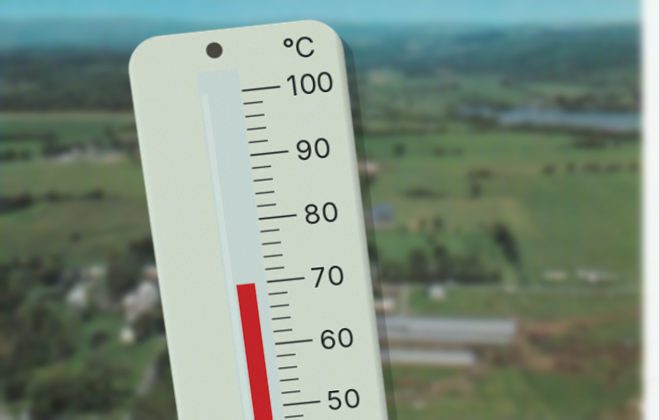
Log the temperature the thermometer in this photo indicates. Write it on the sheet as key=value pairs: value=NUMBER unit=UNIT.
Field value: value=70 unit=°C
